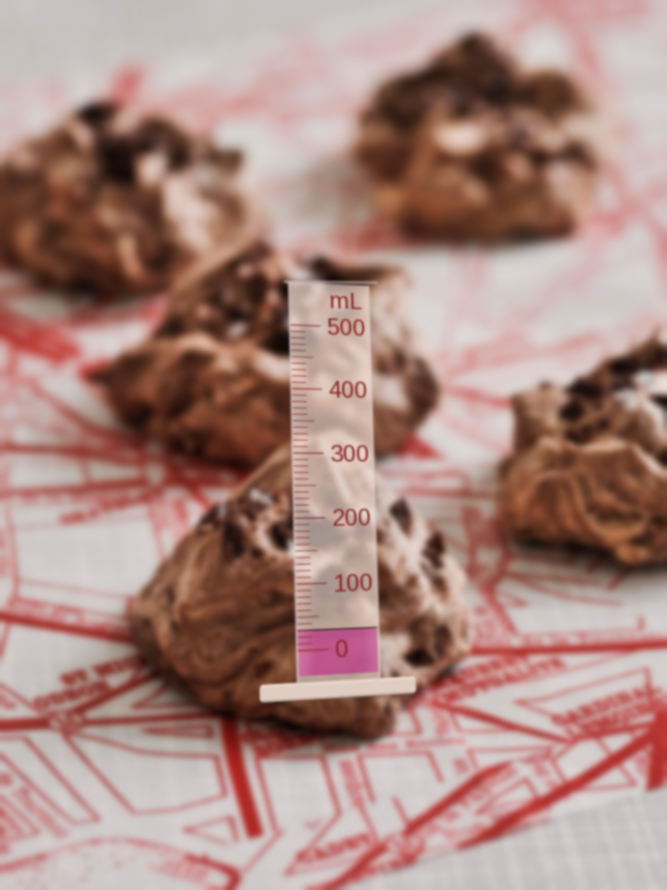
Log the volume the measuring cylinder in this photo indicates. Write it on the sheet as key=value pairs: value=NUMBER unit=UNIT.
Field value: value=30 unit=mL
